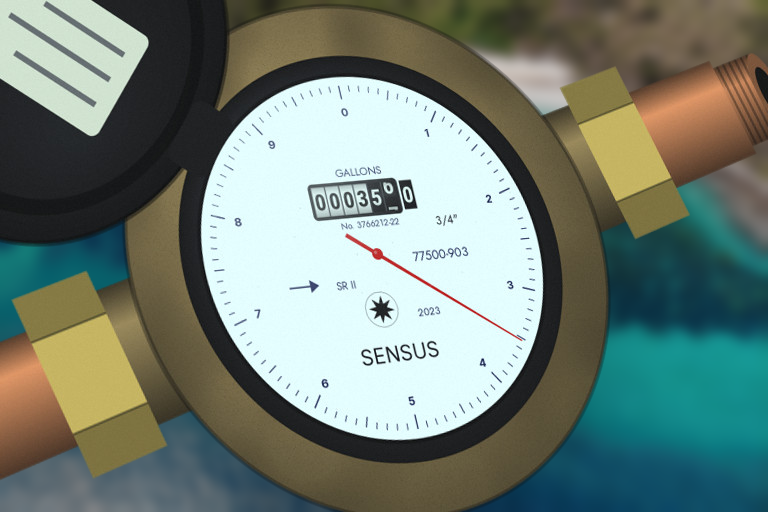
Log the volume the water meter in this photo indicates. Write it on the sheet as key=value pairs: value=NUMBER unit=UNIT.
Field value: value=3563.5 unit=gal
